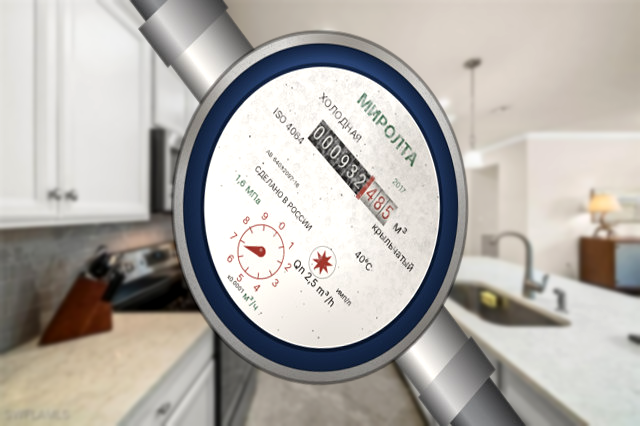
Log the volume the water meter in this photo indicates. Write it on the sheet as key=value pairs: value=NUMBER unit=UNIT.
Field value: value=932.4856 unit=m³
